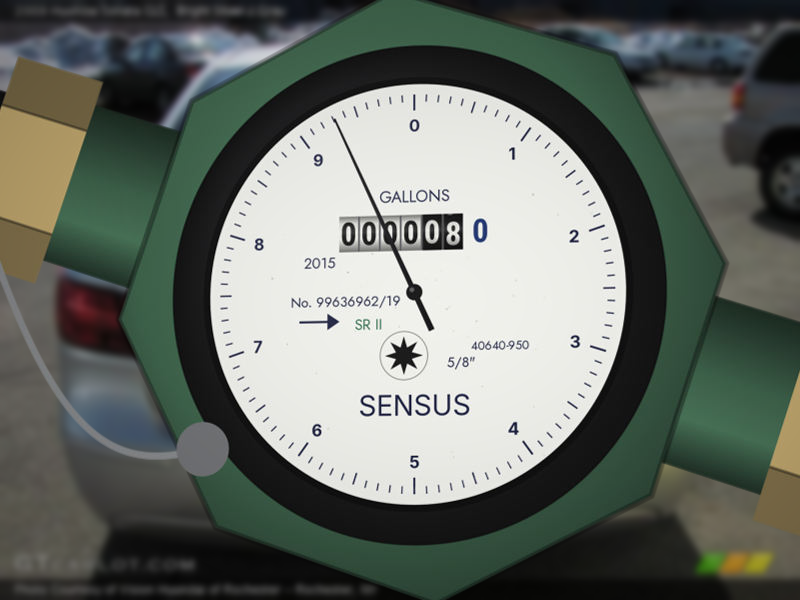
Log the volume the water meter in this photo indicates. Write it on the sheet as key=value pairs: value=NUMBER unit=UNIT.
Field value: value=79.3 unit=gal
